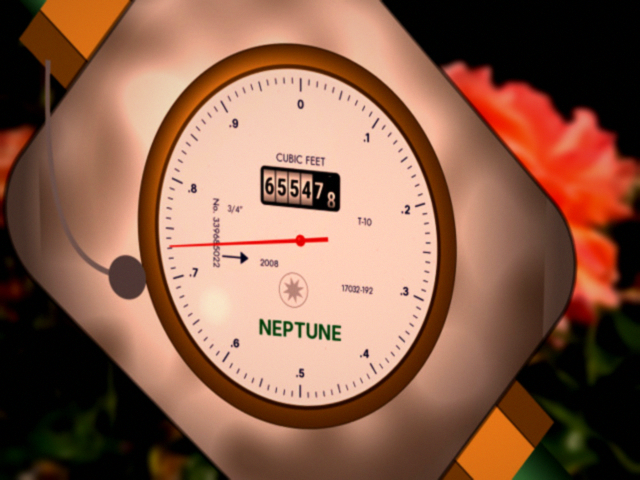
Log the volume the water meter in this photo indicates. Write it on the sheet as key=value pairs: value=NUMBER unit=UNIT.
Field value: value=655477.73 unit=ft³
